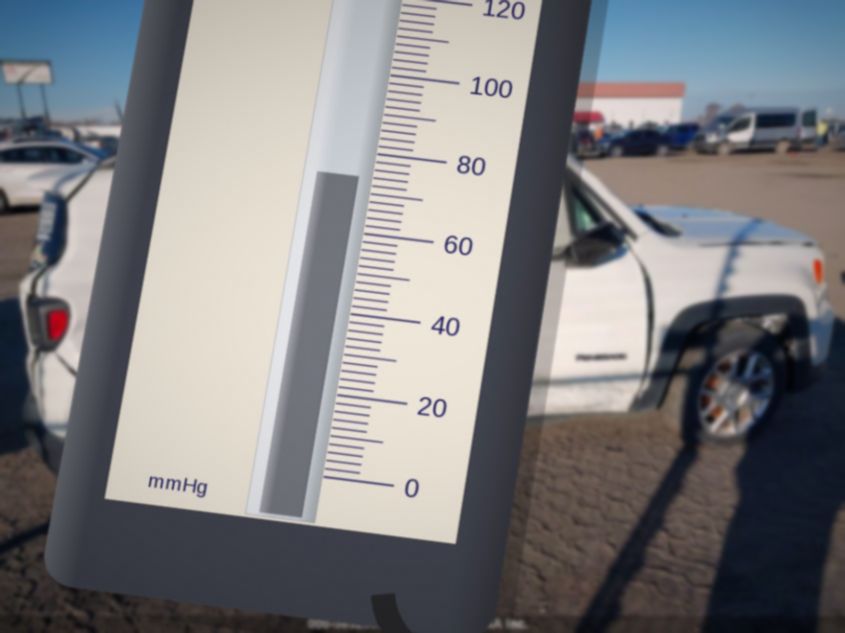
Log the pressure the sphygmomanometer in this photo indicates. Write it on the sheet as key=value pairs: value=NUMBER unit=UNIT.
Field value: value=74 unit=mmHg
